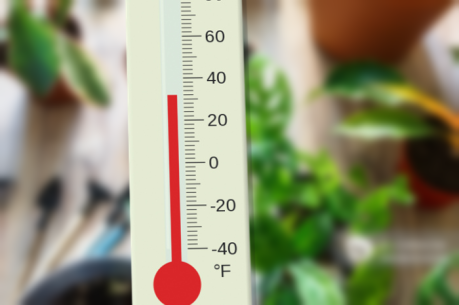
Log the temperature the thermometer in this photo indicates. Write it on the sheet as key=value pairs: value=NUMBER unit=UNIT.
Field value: value=32 unit=°F
